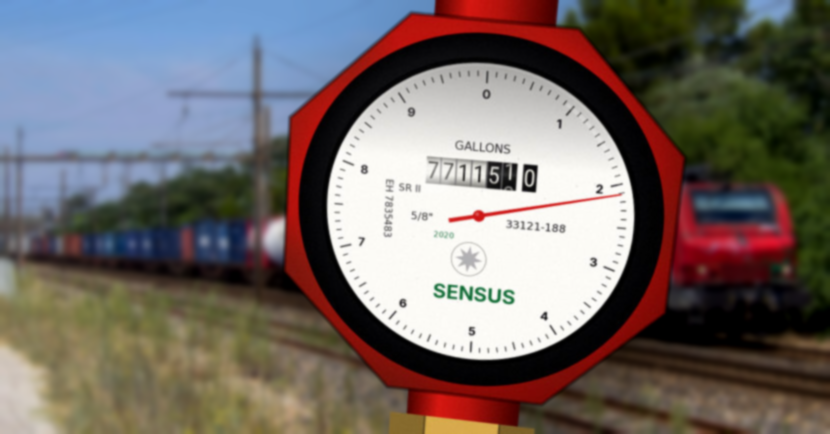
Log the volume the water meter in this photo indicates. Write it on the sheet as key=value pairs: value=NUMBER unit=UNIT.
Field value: value=7711512.1 unit=gal
